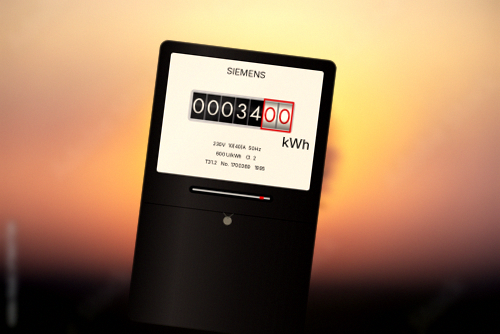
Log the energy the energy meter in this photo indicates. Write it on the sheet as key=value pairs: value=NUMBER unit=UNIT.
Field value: value=34.00 unit=kWh
